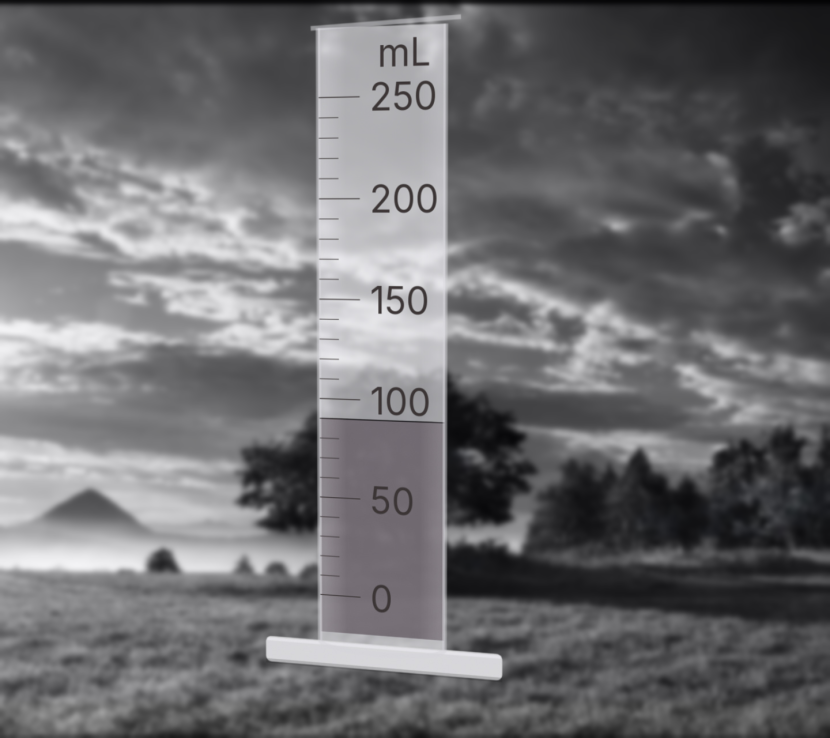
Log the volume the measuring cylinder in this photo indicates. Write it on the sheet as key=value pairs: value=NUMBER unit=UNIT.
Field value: value=90 unit=mL
